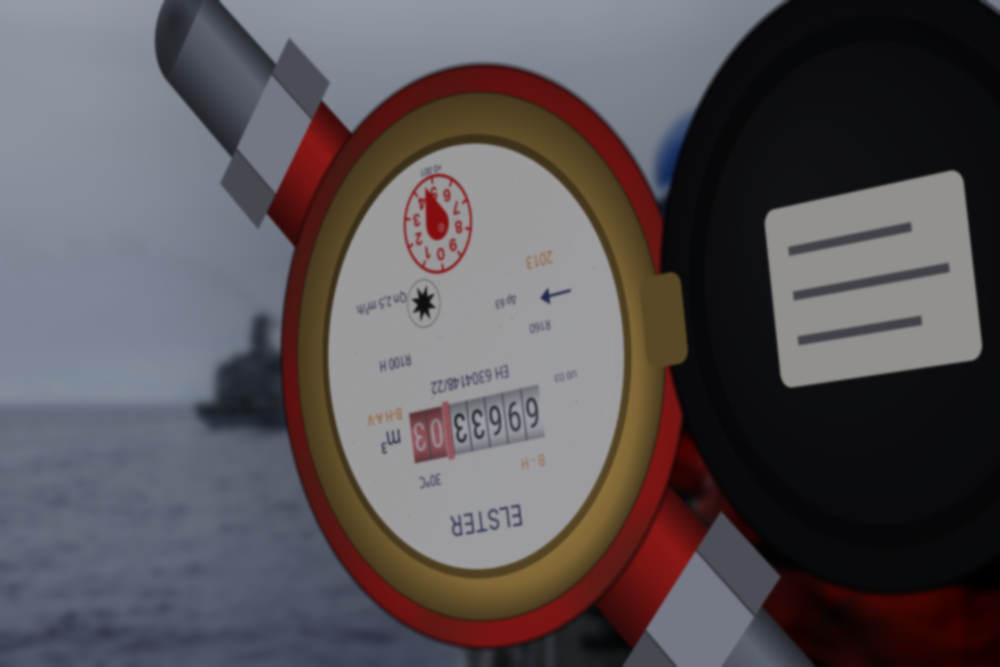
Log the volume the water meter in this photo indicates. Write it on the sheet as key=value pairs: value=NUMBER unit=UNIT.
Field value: value=69633.034 unit=m³
